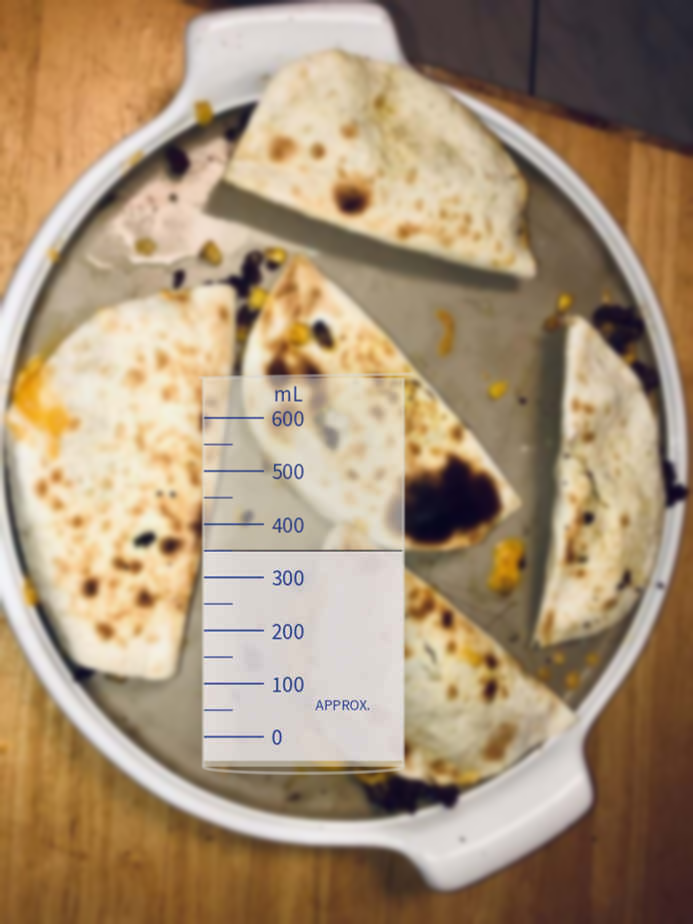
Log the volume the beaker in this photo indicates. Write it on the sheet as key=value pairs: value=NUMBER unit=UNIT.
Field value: value=350 unit=mL
